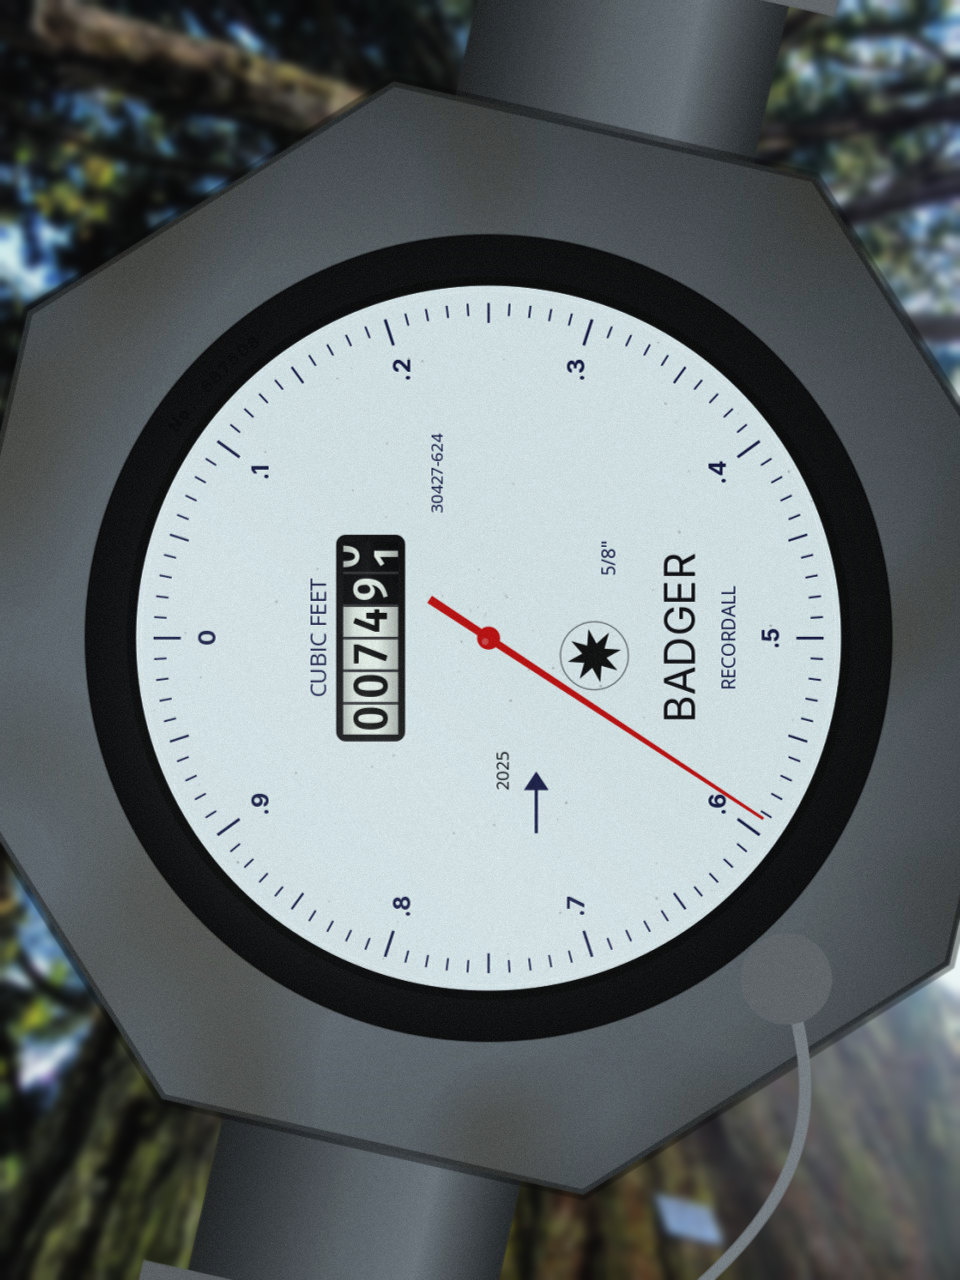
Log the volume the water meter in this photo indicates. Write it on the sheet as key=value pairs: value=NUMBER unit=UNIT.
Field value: value=7490.59 unit=ft³
